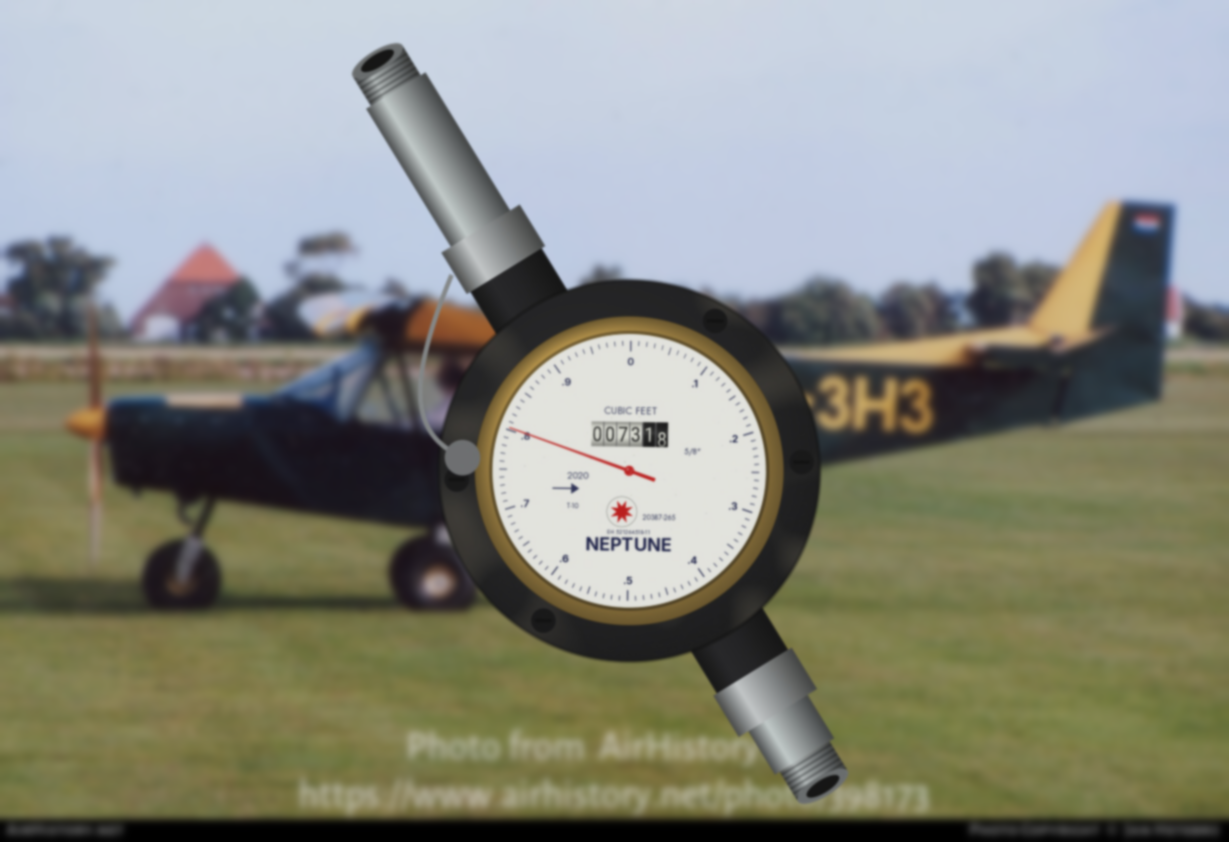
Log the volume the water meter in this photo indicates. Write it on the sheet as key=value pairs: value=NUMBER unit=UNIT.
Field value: value=7317.80 unit=ft³
